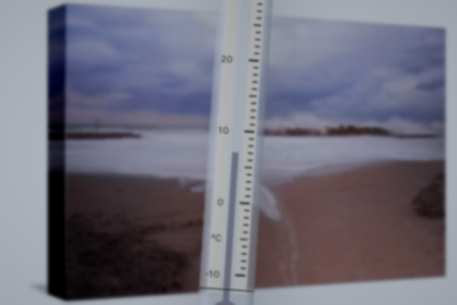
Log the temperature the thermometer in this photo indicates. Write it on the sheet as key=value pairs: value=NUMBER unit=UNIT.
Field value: value=7 unit=°C
